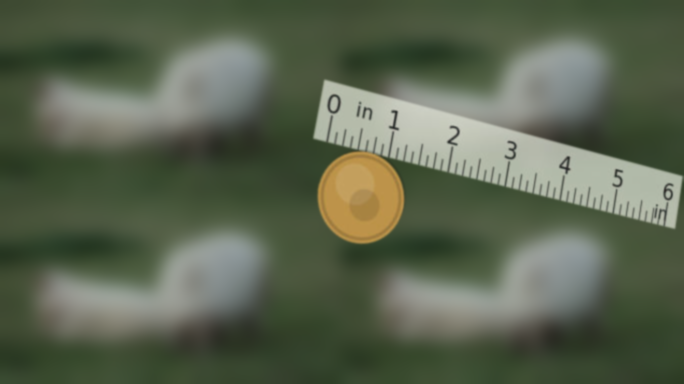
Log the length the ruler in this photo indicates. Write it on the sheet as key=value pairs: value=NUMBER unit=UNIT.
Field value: value=1.375 unit=in
